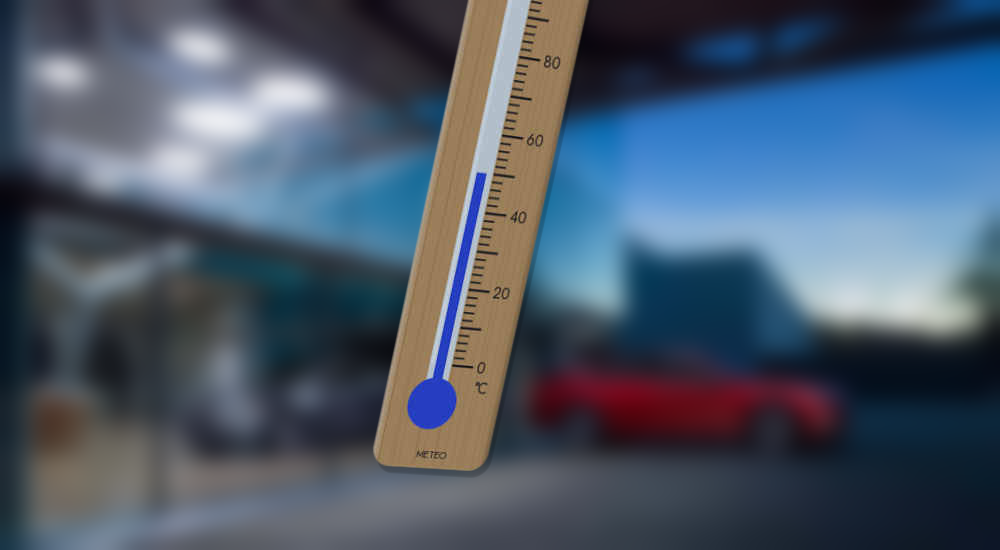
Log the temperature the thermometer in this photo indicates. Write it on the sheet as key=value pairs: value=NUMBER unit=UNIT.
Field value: value=50 unit=°C
